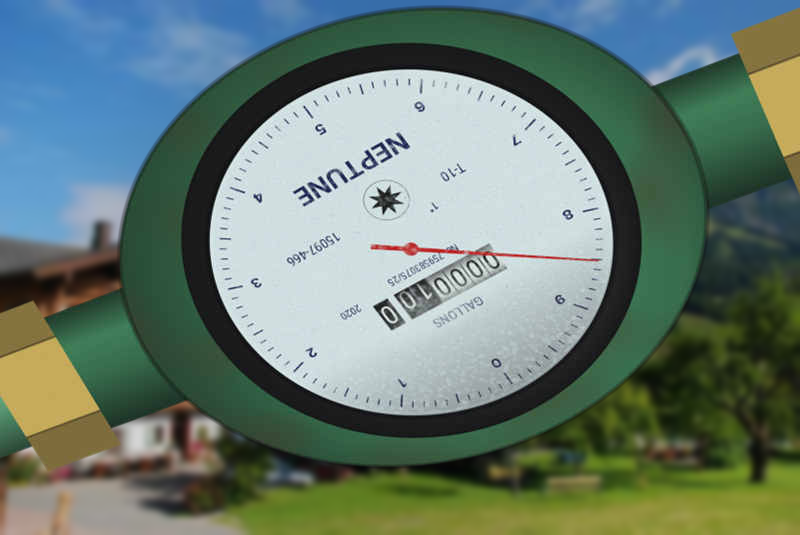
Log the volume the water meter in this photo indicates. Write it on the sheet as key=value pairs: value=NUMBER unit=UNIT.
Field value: value=98.5 unit=gal
